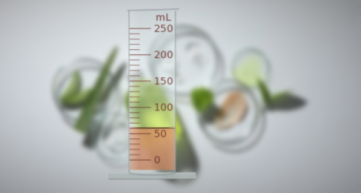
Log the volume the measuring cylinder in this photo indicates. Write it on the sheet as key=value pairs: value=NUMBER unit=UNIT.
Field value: value=60 unit=mL
